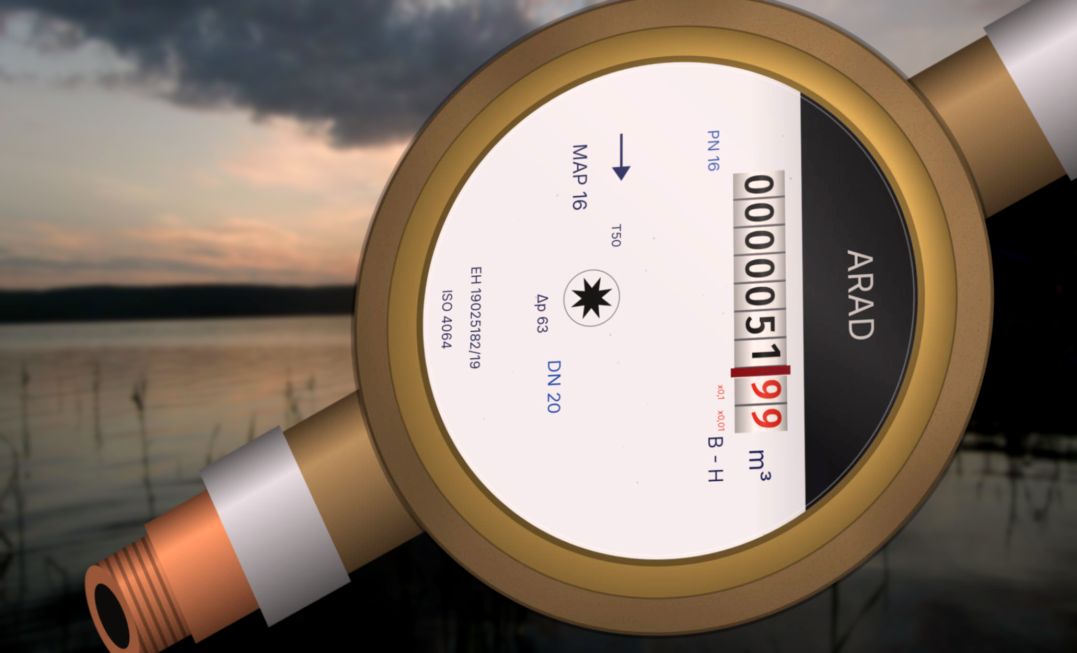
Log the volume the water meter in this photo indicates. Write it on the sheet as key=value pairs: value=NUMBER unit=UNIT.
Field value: value=51.99 unit=m³
